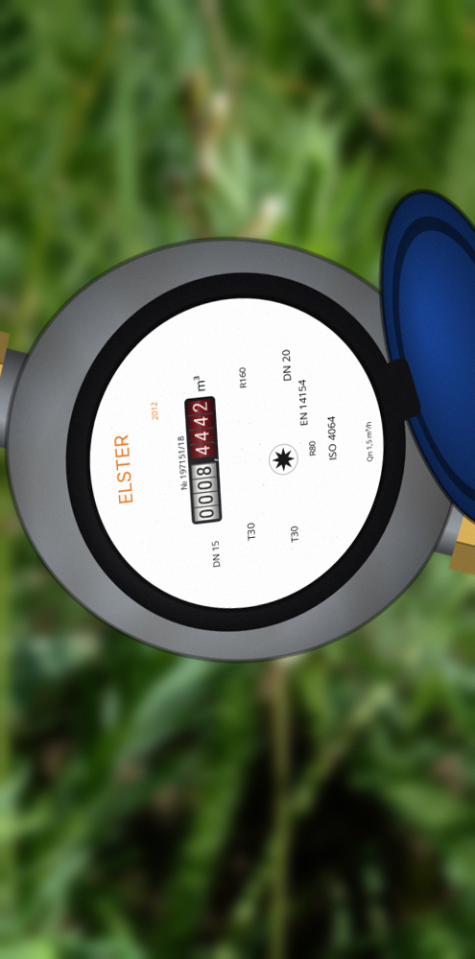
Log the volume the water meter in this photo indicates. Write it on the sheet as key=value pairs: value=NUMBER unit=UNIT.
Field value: value=8.4442 unit=m³
